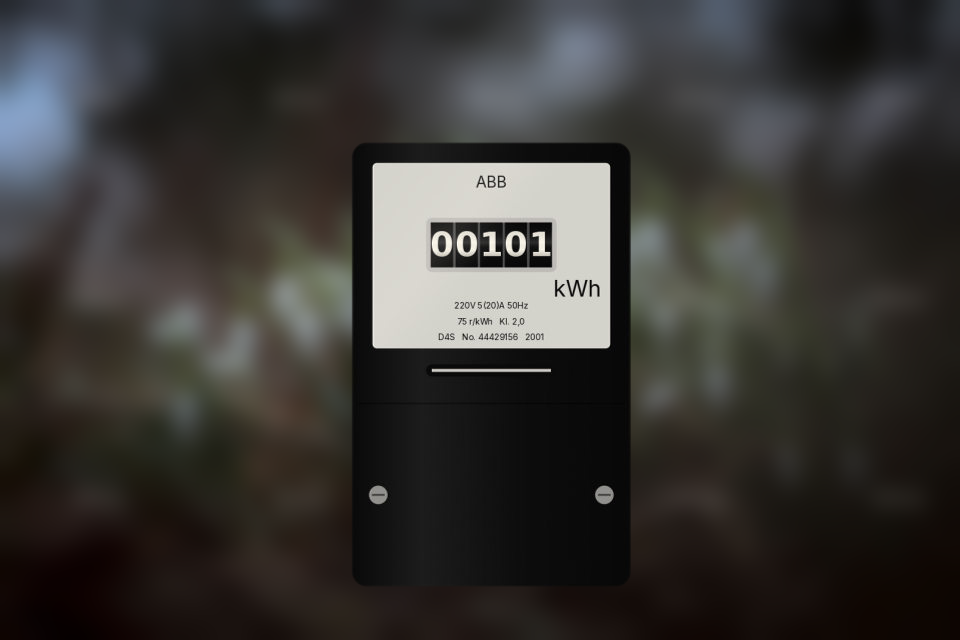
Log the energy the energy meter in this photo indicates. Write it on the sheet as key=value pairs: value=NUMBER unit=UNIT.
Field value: value=101 unit=kWh
